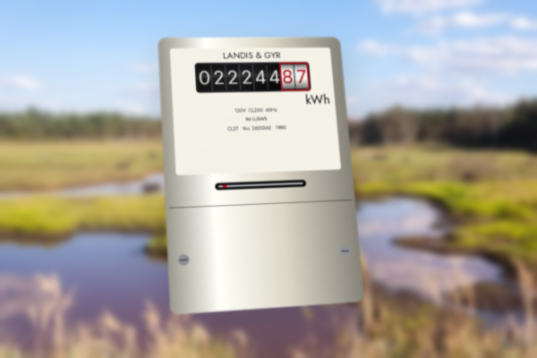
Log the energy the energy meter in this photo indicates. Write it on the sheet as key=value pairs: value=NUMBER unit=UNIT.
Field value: value=22244.87 unit=kWh
